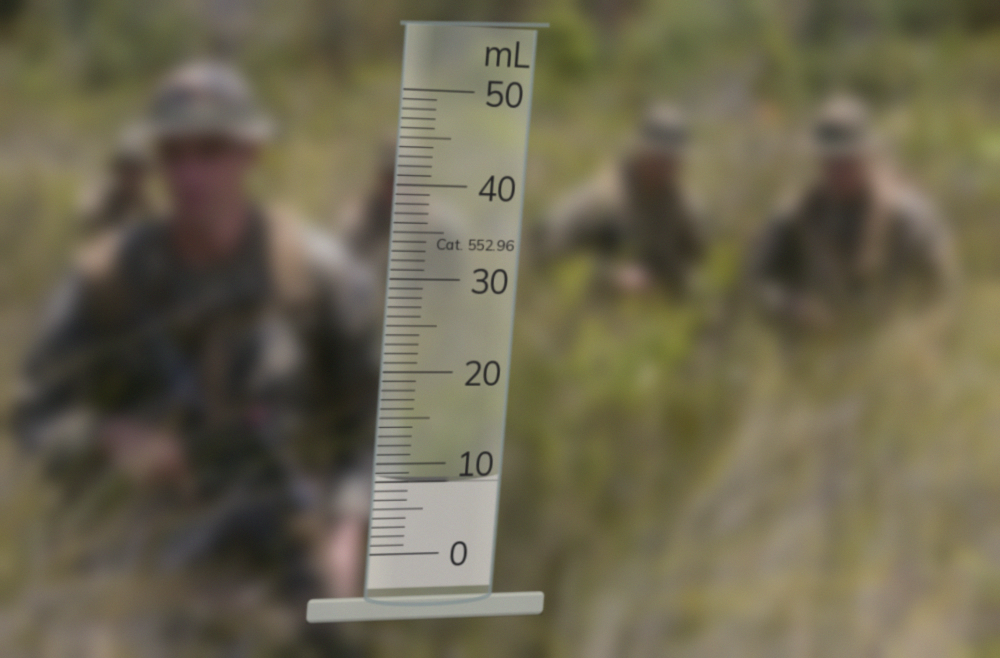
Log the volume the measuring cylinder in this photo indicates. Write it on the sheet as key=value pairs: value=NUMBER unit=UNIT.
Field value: value=8 unit=mL
